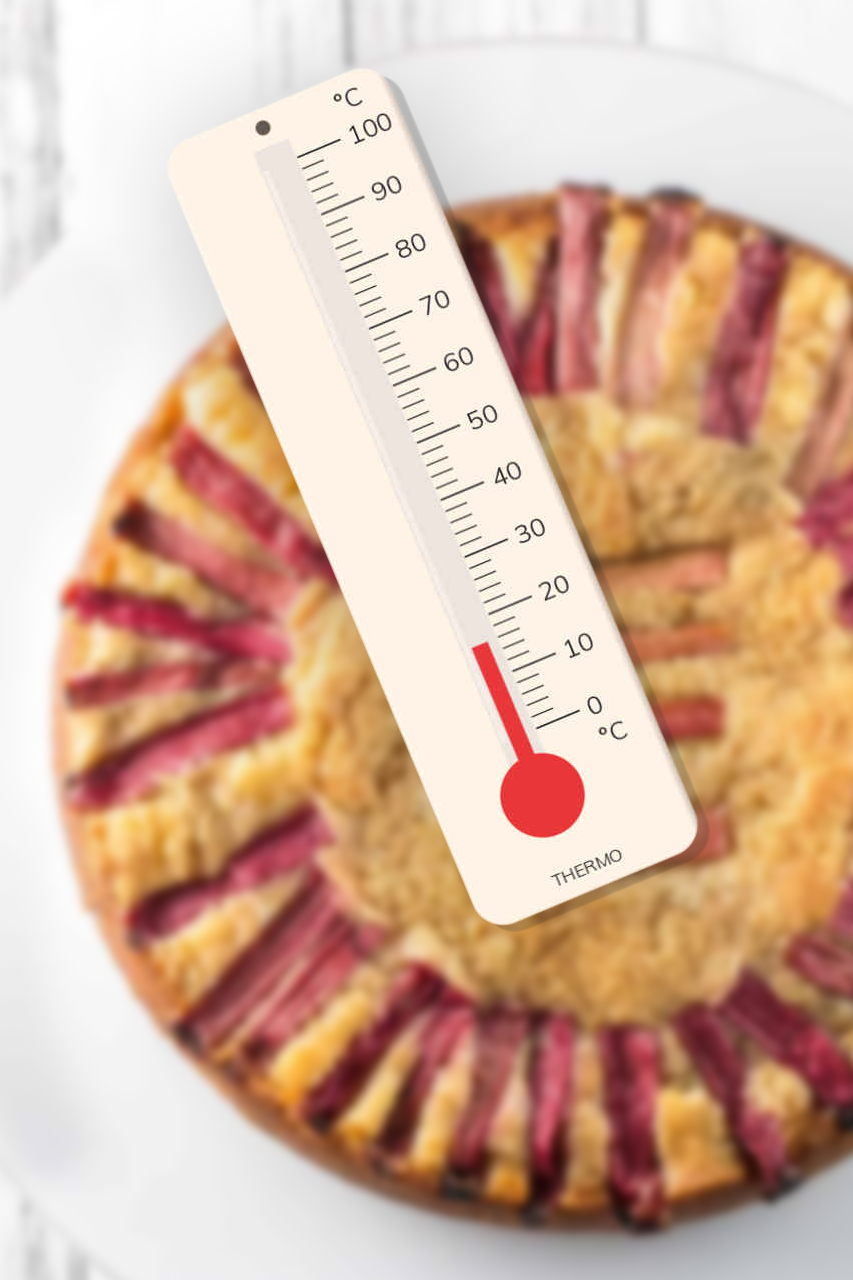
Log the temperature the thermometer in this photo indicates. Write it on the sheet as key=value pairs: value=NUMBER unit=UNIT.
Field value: value=16 unit=°C
